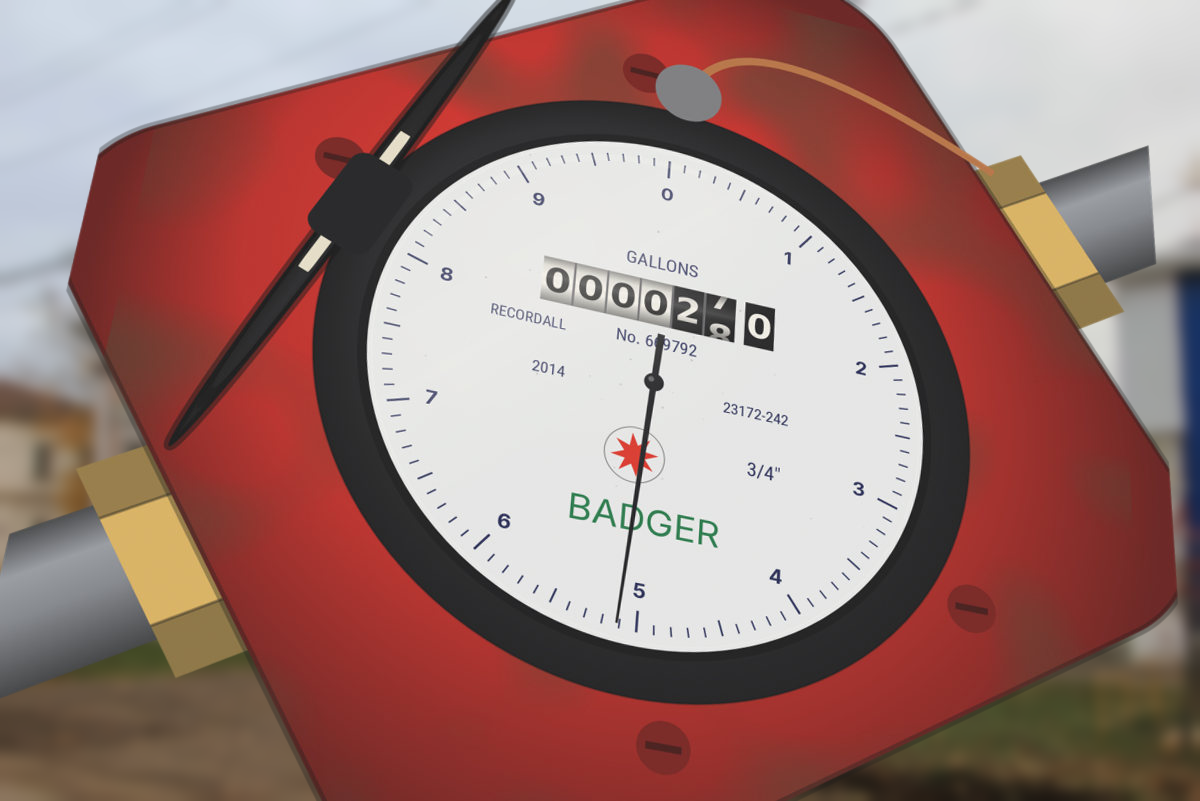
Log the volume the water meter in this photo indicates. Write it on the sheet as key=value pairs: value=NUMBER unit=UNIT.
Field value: value=275.1 unit=gal
